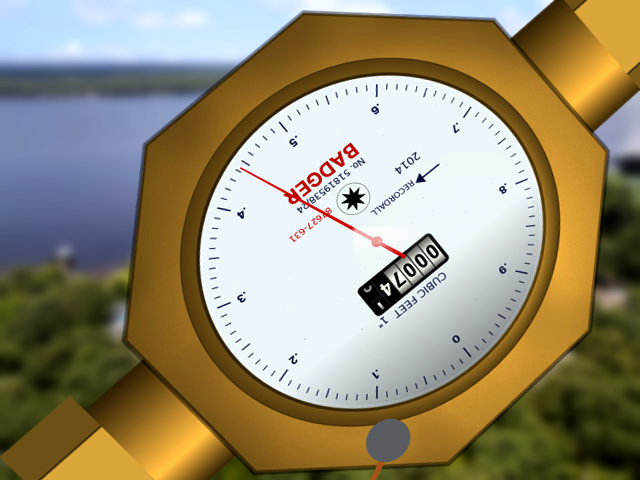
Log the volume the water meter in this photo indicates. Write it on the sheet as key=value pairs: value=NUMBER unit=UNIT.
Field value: value=741.44 unit=ft³
